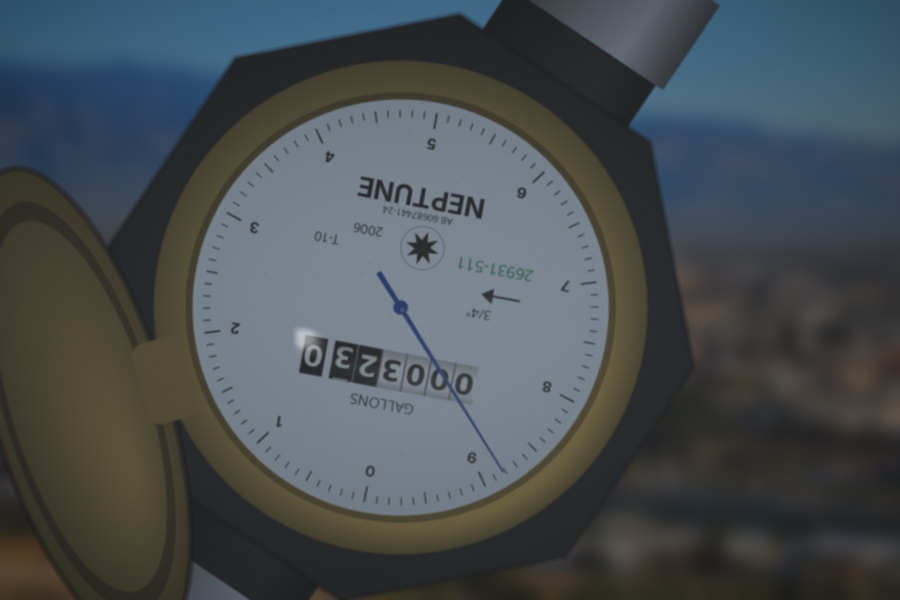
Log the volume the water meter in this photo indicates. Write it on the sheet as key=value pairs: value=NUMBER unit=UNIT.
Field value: value=3228.8 unit=gal
